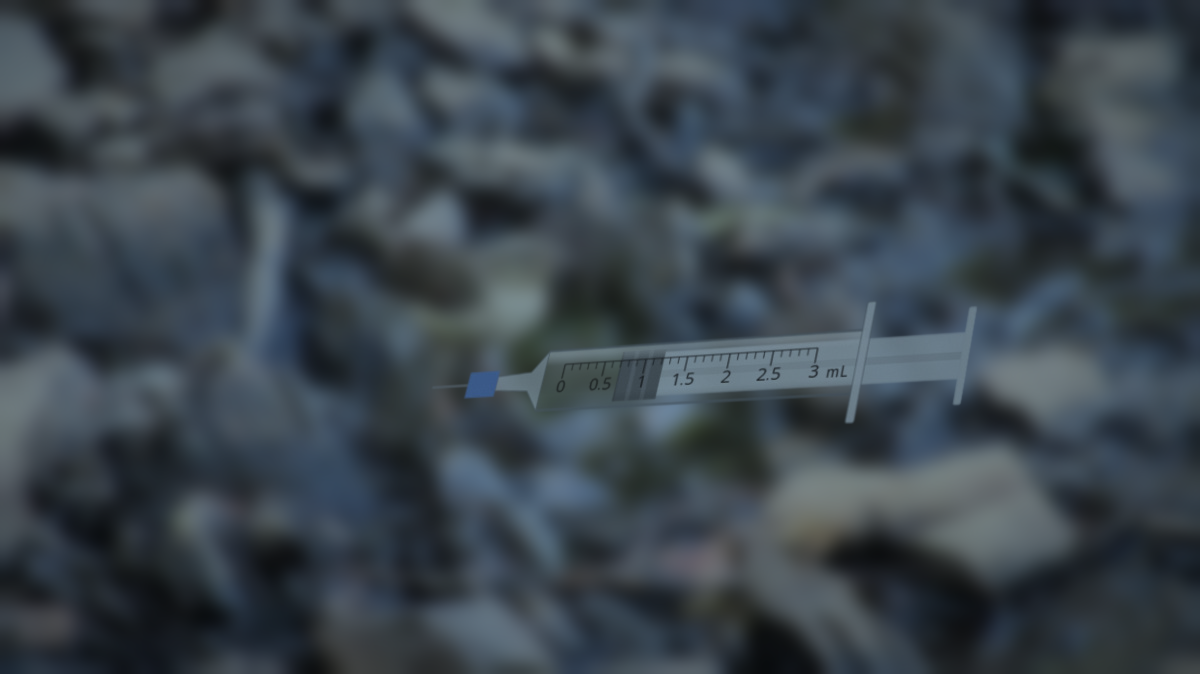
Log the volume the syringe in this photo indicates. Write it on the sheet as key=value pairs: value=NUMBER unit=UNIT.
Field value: value=0.7 unit=mL
